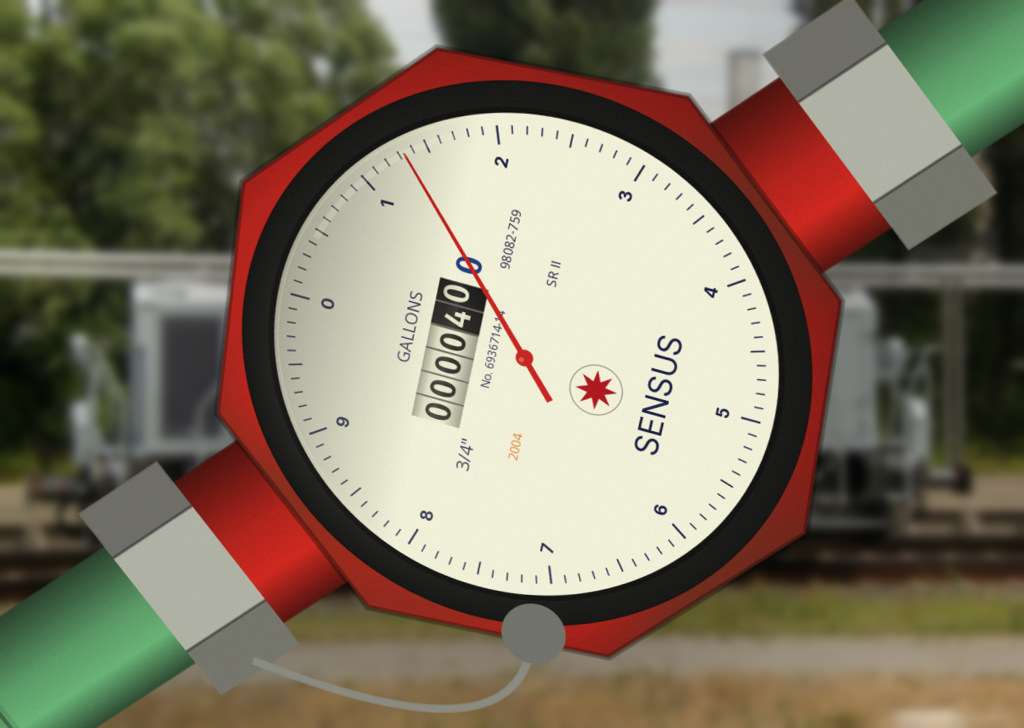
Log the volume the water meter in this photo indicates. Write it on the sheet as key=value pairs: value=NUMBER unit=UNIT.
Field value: value=401.3 unit=gal
